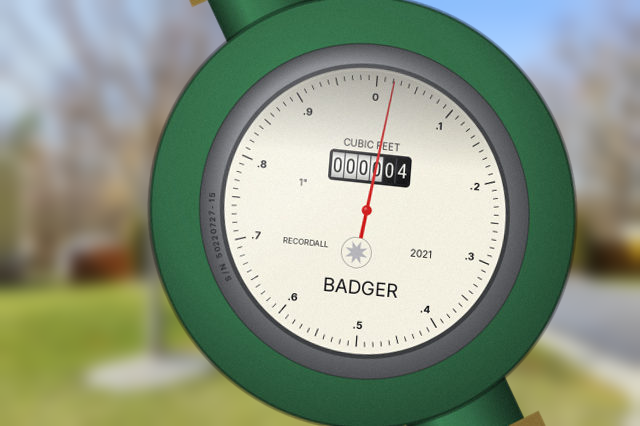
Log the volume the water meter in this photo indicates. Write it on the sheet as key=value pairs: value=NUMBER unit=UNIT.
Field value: value=4.02 unit=ft³
